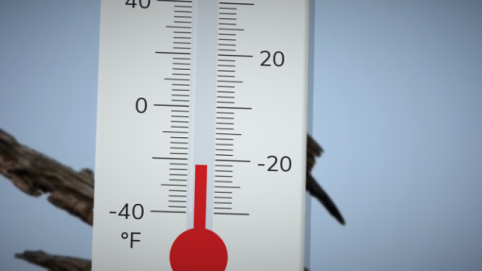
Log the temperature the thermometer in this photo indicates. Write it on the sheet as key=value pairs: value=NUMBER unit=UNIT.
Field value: value=-22 unit=°F
